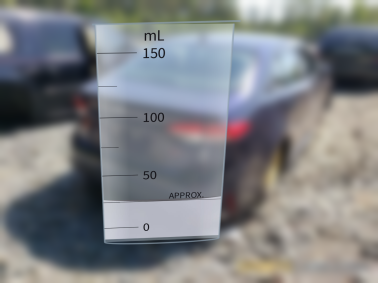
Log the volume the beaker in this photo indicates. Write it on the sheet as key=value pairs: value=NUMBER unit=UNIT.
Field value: value=25 unit=mL
